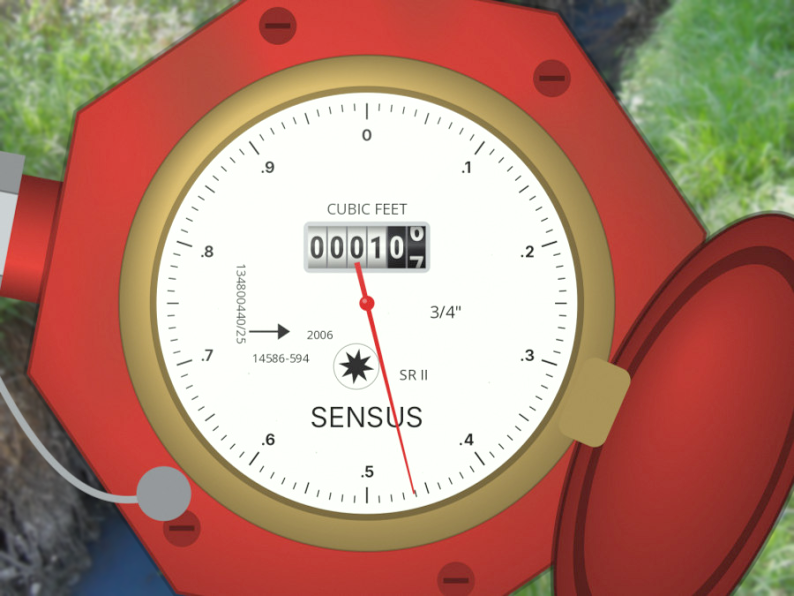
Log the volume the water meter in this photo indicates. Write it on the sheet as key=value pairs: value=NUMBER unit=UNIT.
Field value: value=106.46 unit=ft³
